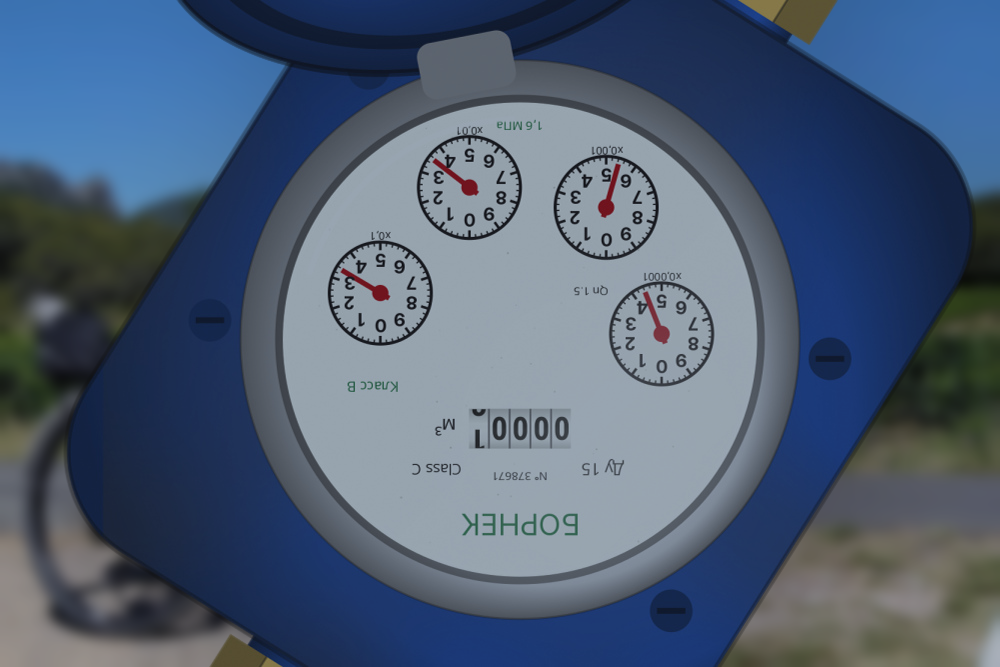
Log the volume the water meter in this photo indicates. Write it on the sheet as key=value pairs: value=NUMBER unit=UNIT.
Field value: value=1.3354 unit=m³
